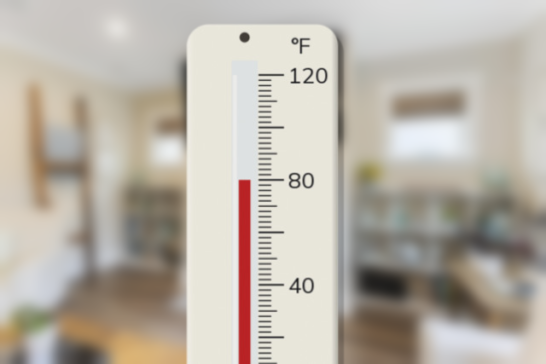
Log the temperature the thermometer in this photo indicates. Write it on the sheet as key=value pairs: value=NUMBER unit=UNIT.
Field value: value=80 unit=°F
